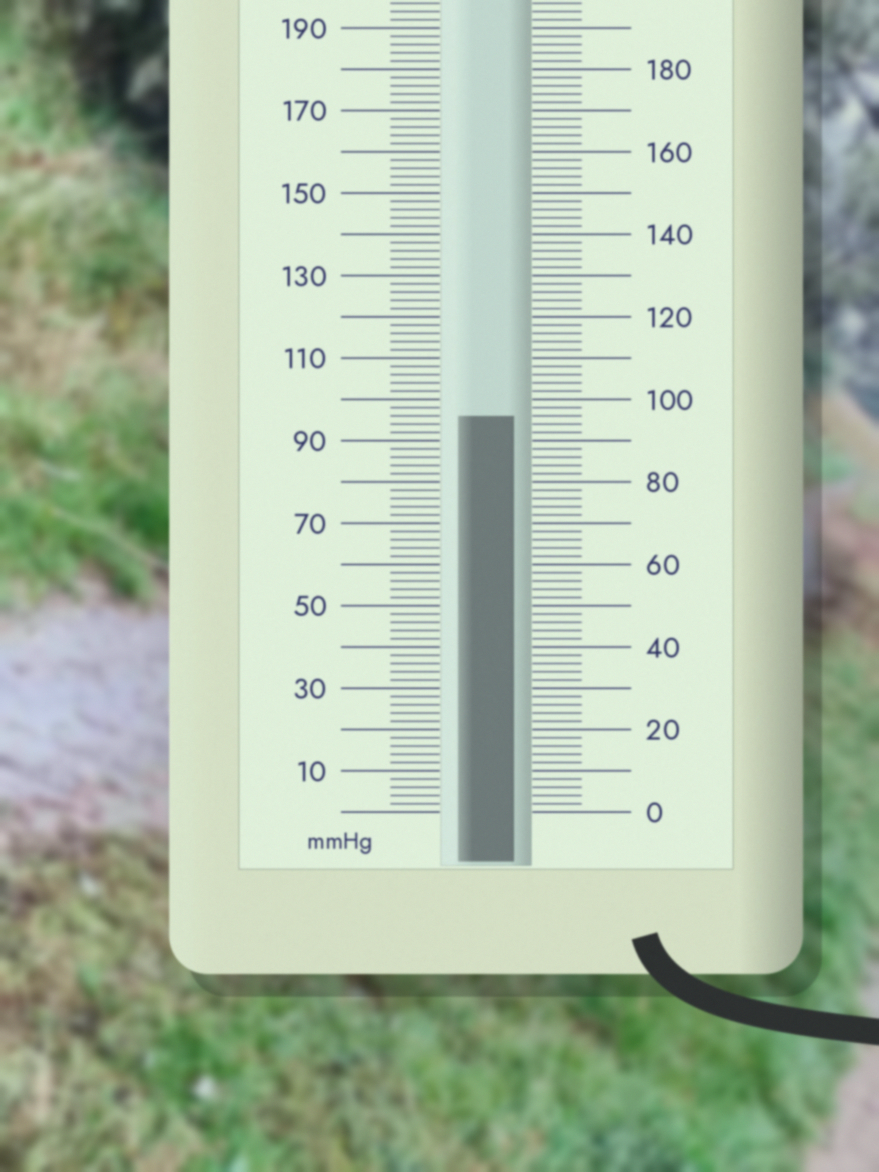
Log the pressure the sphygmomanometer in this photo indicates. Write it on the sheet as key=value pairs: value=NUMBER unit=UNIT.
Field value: value=96 unit=mmHg
